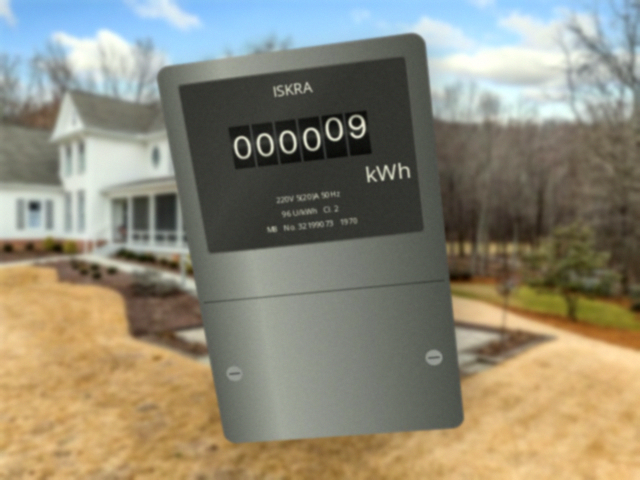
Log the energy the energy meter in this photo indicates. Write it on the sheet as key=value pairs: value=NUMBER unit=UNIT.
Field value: value=9 unit=kWh
